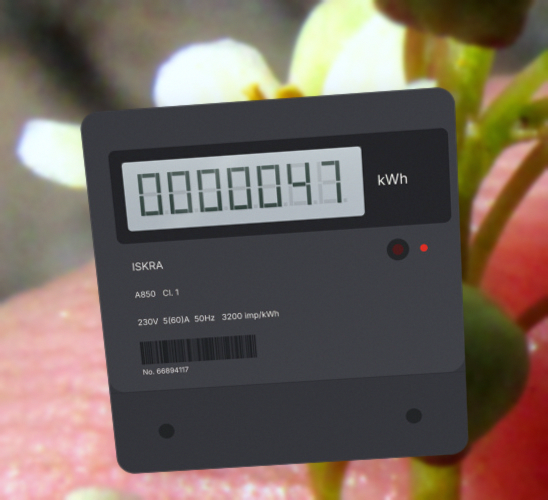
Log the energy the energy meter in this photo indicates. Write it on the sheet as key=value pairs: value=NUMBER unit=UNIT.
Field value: value=47 unit=kWh
